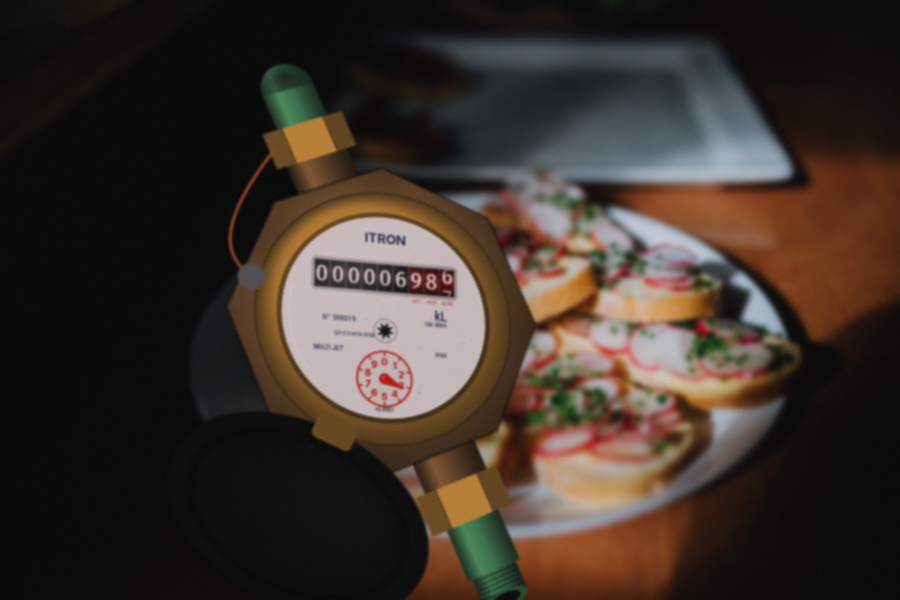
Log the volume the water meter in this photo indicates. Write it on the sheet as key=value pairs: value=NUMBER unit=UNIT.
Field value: value=6.9863 unit=kL
